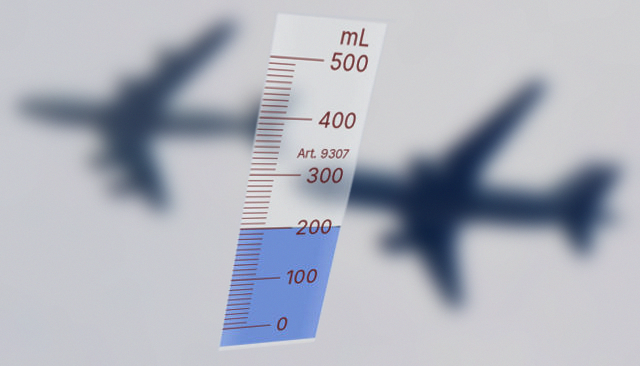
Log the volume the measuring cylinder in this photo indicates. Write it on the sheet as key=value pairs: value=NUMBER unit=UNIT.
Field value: value=200 unit=mL
